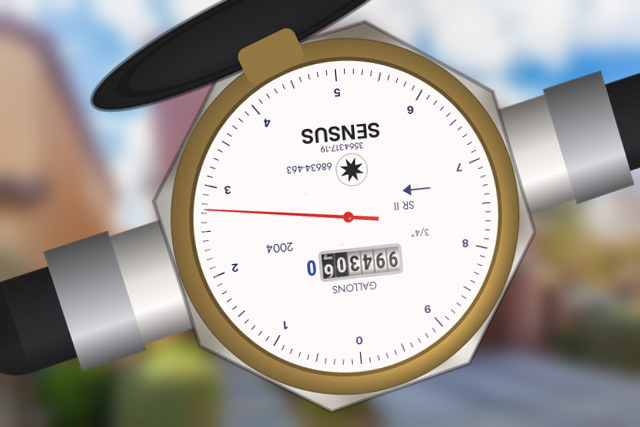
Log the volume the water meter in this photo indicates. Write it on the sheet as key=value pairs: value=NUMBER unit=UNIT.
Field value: value=9943062.7 unit=gal
